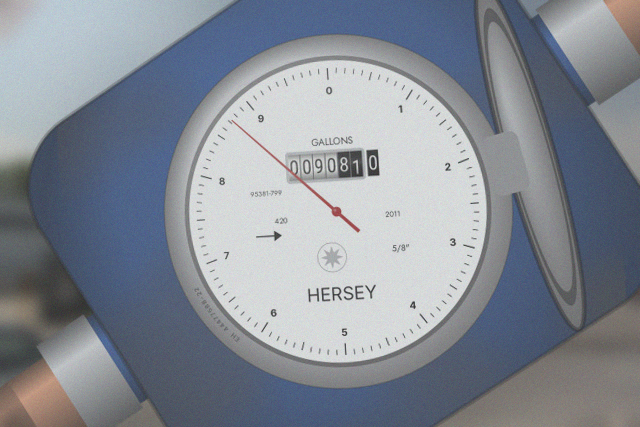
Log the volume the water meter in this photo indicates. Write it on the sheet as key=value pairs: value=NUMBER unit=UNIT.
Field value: value=90808.7 unit=gal
